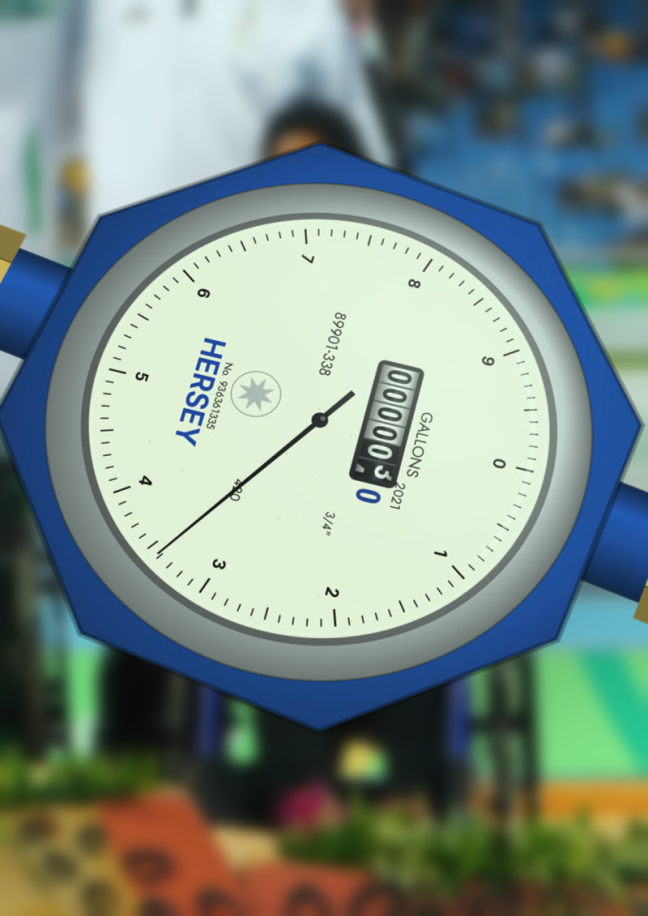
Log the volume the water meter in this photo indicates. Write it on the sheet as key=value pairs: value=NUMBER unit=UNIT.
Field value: value=33.4 unit=gal
